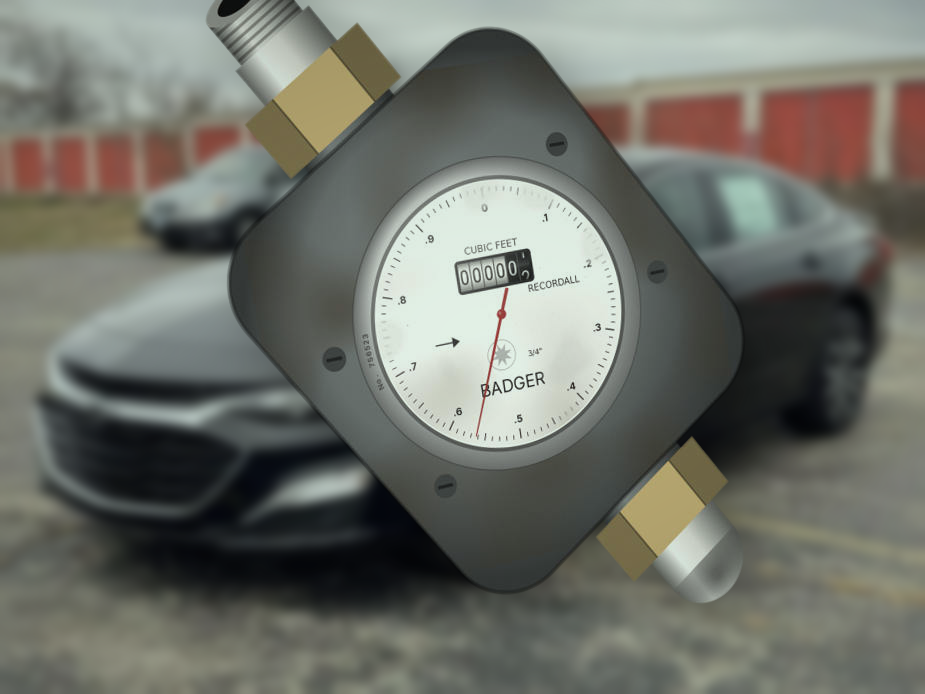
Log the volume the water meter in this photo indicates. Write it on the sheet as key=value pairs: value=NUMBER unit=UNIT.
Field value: value=1.56 unit=ft³
